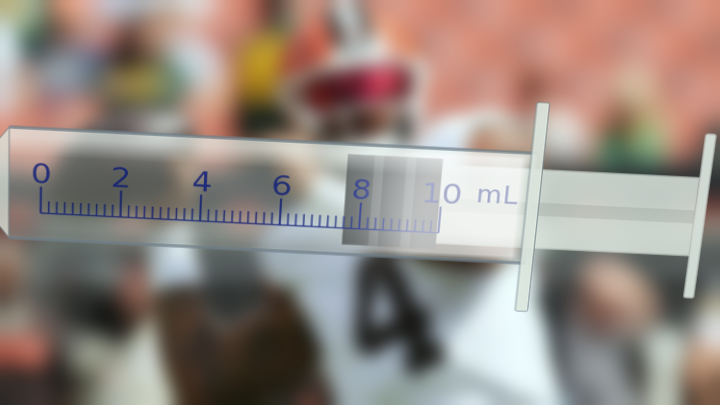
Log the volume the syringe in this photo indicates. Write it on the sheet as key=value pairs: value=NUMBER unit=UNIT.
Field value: value=7.6 unit=mL
